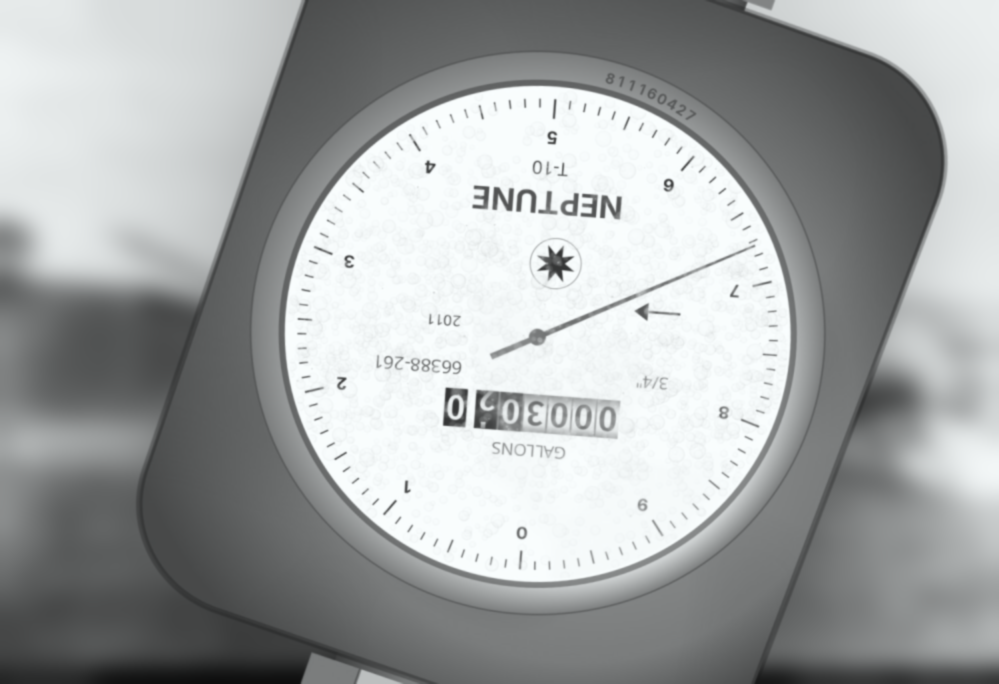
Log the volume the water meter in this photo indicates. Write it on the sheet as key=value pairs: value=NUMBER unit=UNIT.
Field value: value=3016.7 unit=gal
